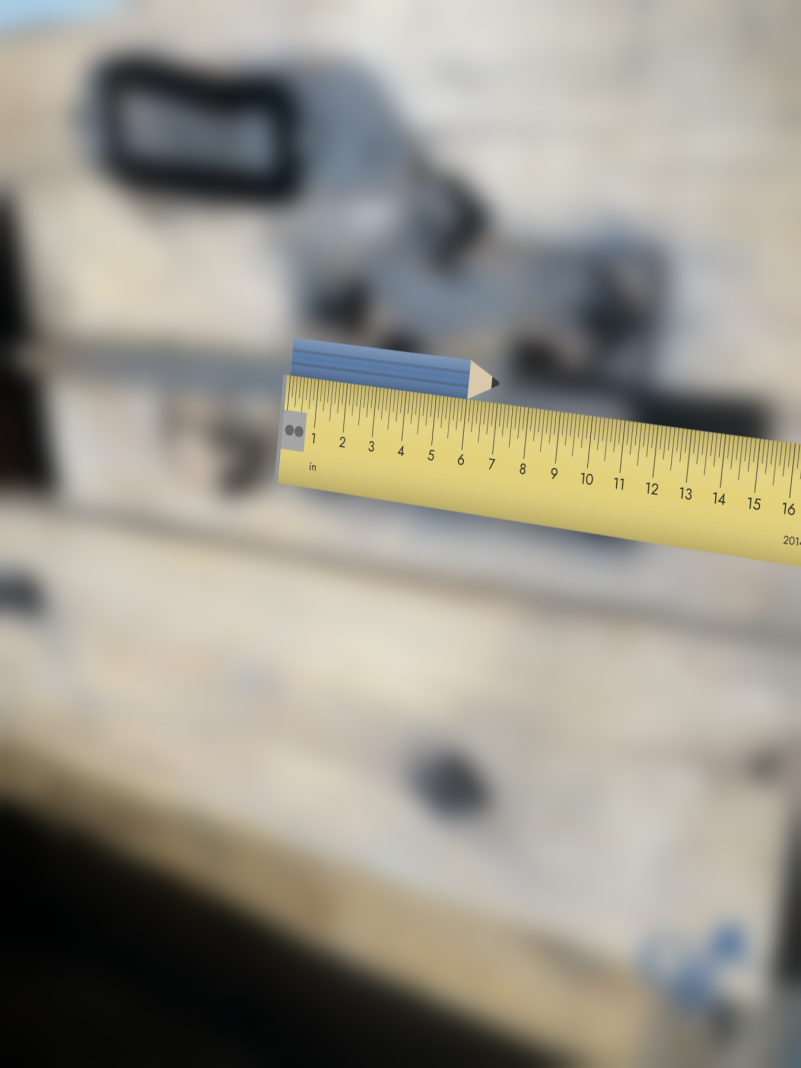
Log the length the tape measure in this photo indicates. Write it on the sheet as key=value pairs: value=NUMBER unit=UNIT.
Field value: value=7 unit=in
